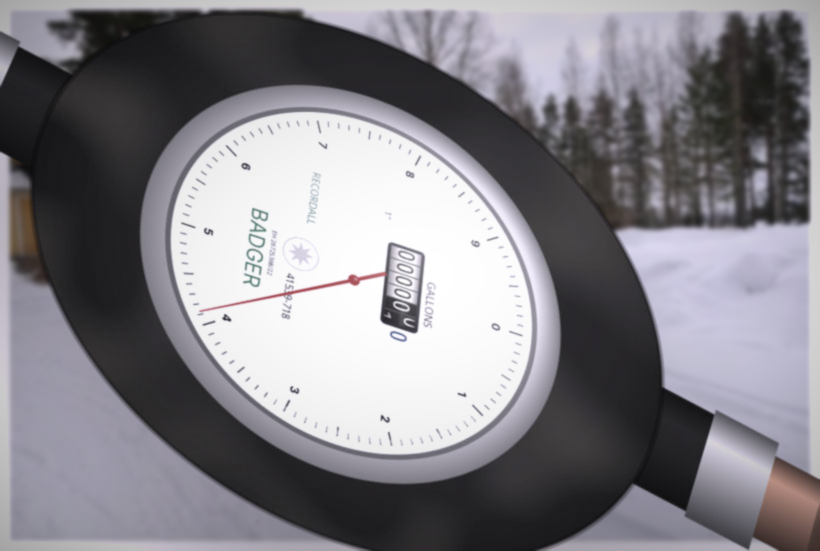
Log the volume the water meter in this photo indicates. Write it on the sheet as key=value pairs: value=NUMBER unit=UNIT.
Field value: value=4.1 unit=gal
